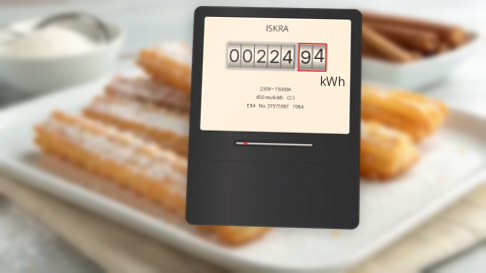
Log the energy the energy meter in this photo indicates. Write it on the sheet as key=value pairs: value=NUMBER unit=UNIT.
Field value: value=224.94 unit=kWh
